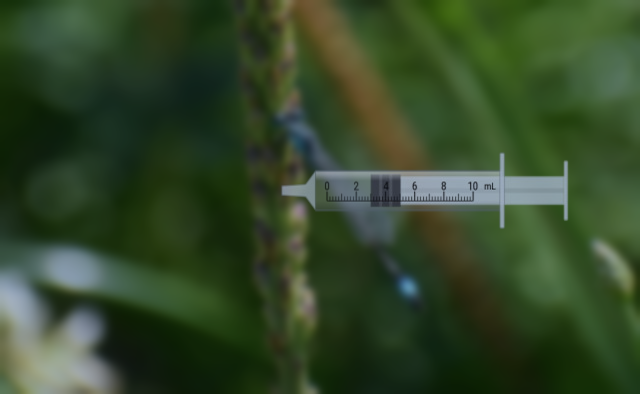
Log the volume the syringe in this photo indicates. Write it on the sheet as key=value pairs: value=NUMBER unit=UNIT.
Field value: value=3 unit=mL
